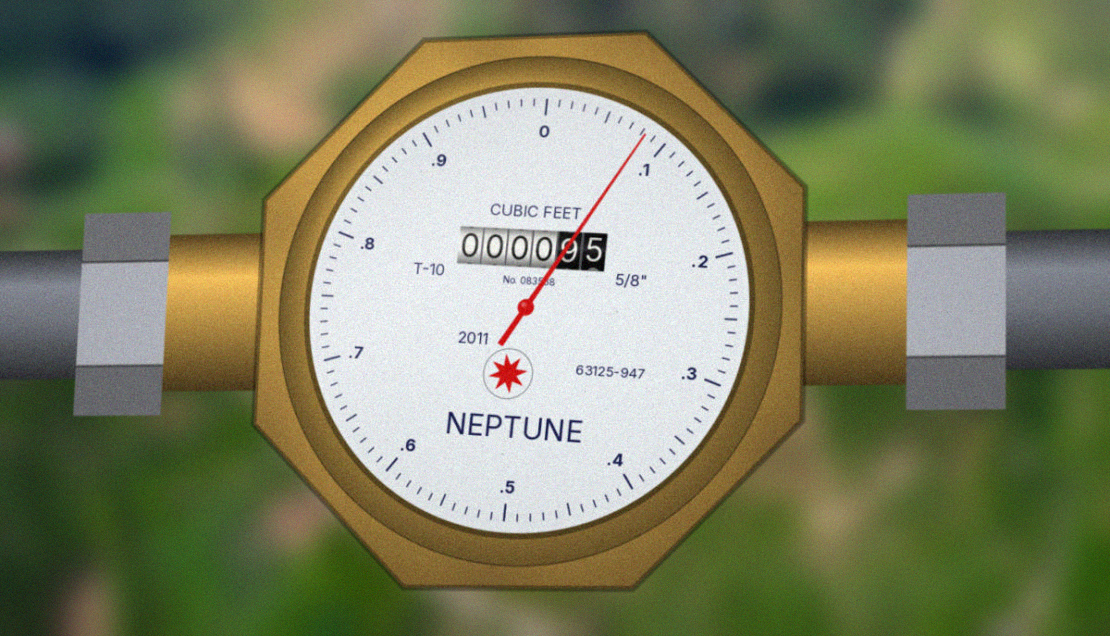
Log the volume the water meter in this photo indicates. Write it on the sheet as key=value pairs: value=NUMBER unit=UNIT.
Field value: value=95.08 unit=ft³
